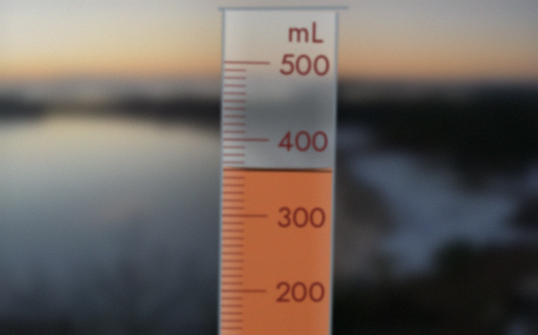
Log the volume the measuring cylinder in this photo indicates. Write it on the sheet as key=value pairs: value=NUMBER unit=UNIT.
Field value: value=360 unit=mL
